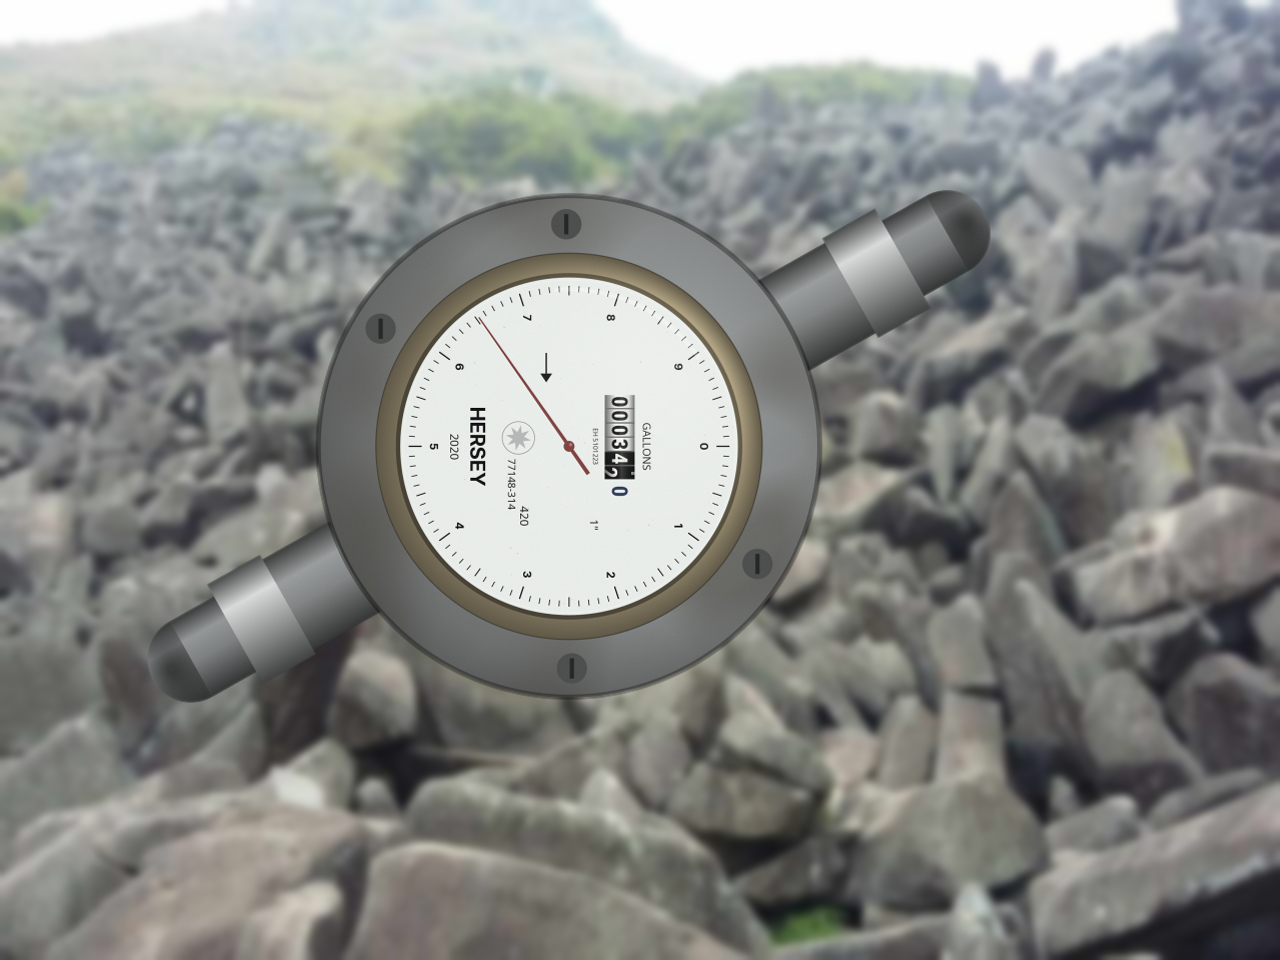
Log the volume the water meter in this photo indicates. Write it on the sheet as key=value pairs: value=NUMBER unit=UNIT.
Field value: value=3416.5 unit=gal
